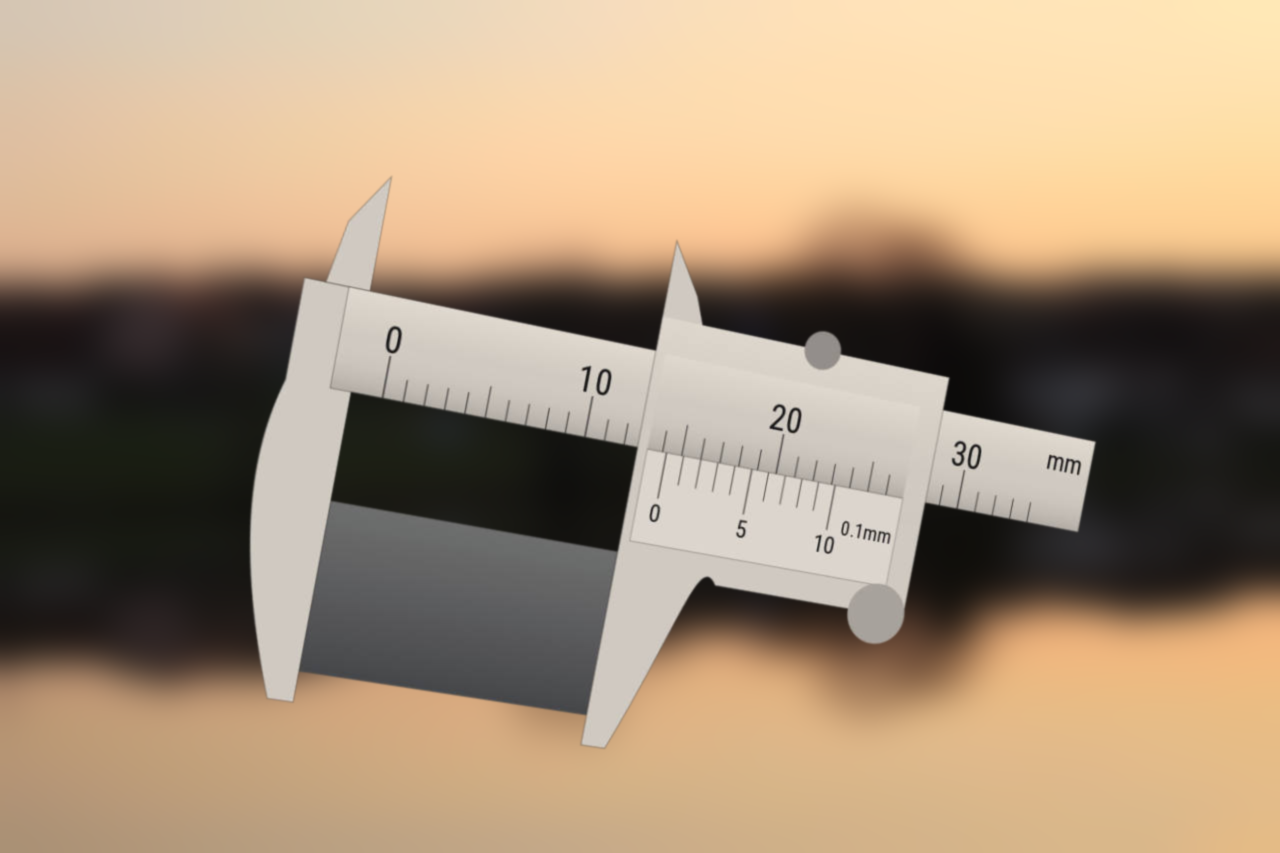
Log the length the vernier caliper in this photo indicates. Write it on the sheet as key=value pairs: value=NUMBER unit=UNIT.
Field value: value=14.2 unit=mm
